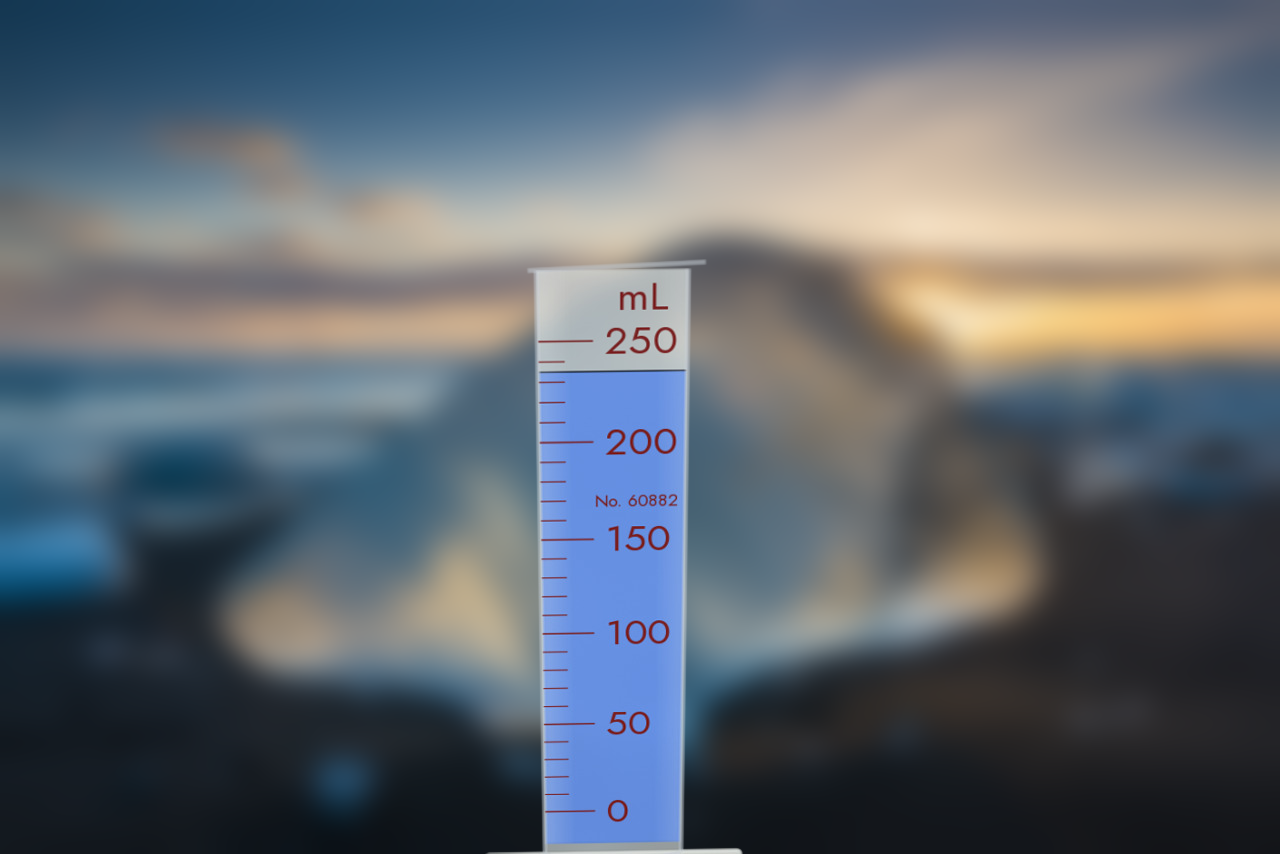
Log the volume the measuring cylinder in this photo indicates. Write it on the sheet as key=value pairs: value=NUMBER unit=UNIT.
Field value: value=235 unit=mL
